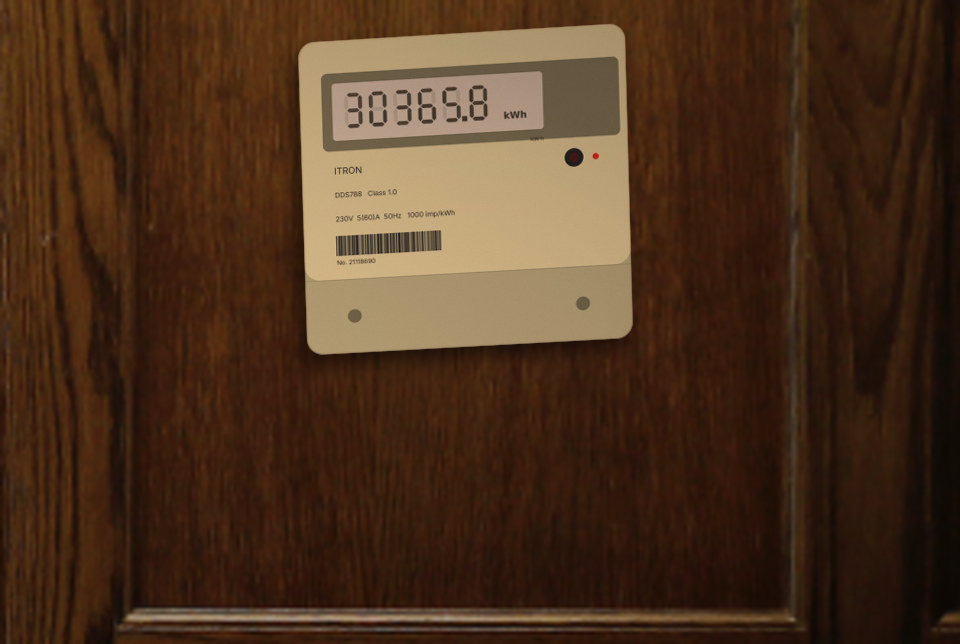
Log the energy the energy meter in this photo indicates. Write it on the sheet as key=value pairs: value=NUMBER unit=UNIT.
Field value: value=30365.8 unit=kWh
